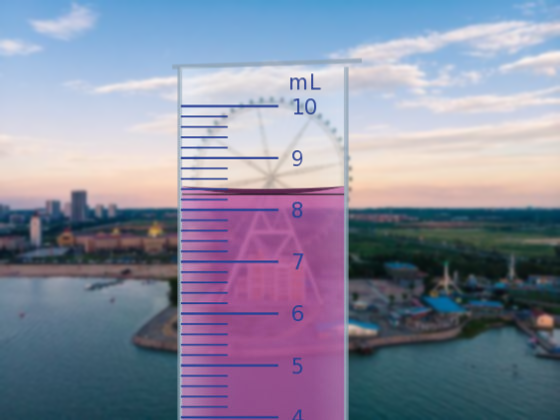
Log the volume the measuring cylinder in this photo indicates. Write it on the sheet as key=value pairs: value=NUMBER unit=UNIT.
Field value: value=8.3 unit=mL
